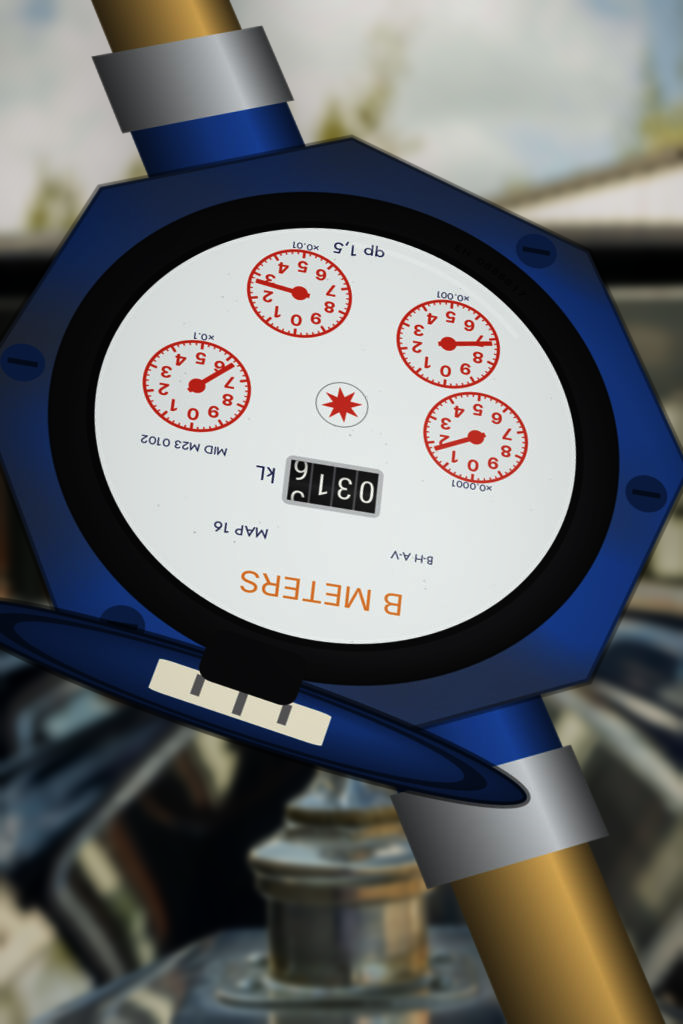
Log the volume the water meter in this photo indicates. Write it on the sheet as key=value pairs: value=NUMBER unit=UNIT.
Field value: value=315.6271 unit=kL
